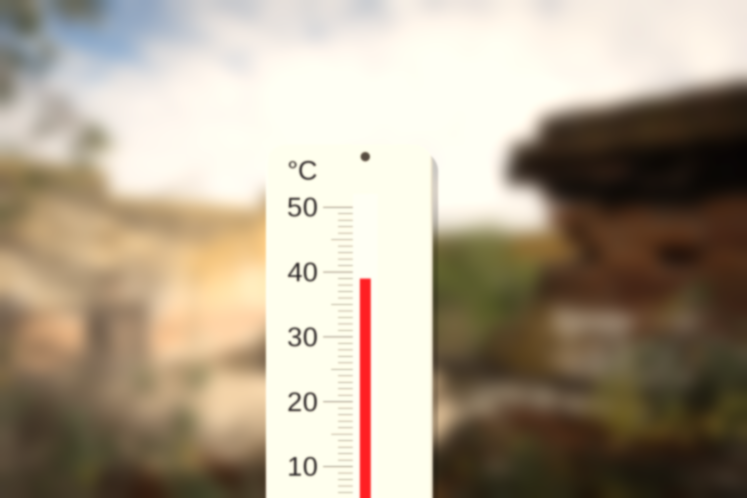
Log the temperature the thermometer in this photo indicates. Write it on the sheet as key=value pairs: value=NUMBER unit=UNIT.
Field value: value=39 unit=°C
